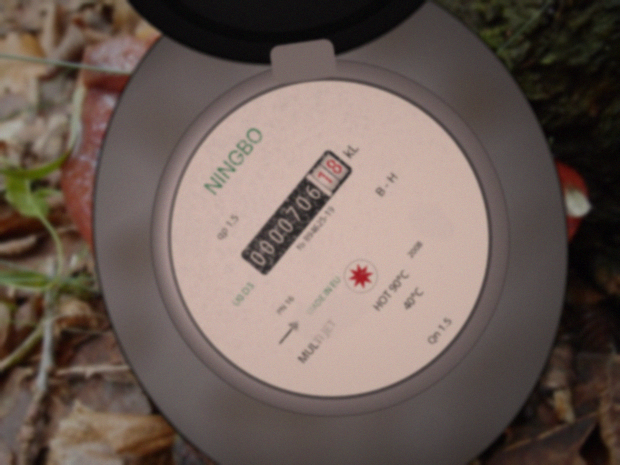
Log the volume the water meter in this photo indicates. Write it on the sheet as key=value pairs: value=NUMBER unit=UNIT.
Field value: value=706.18 unit=kL
